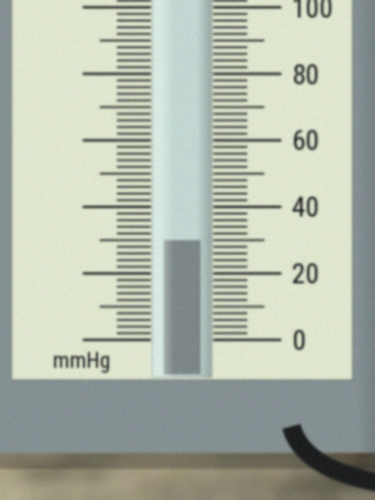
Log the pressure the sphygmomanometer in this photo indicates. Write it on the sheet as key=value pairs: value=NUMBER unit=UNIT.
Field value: value=30 unit=mmHg
